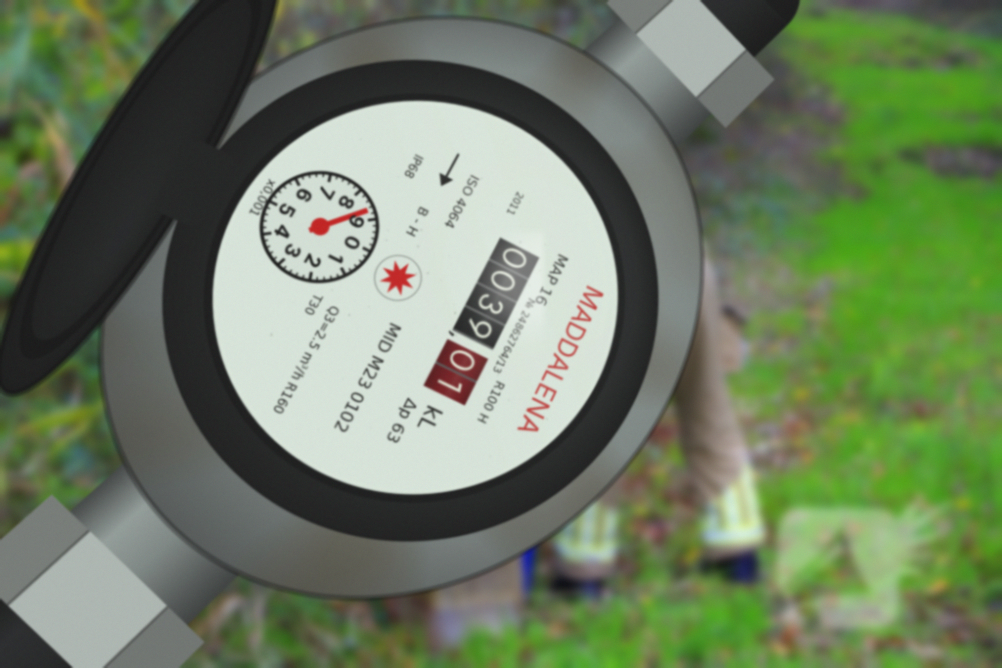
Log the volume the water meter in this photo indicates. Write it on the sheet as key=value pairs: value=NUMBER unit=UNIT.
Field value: value=39.018 unit=kL
